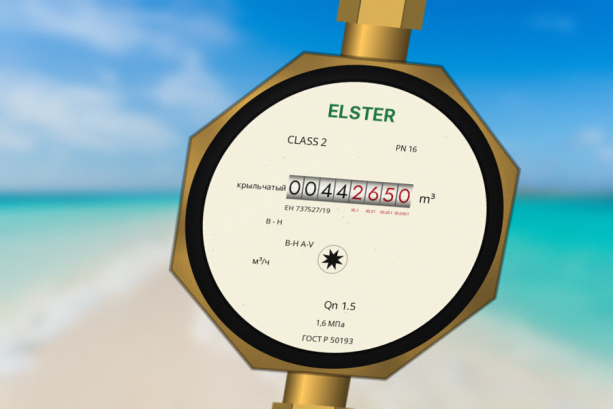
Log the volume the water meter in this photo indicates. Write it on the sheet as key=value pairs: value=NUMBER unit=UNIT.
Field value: value=44.2650 unit=m³
